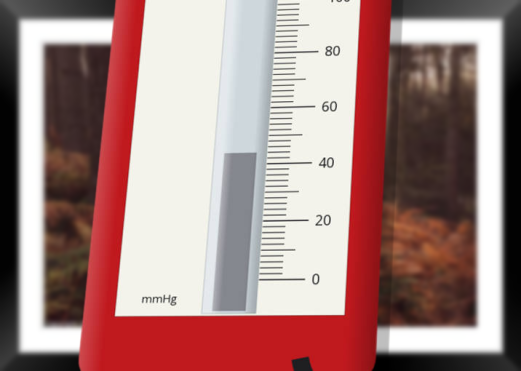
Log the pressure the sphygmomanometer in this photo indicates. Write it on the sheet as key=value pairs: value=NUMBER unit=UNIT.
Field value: value=44 unit=mmHg
